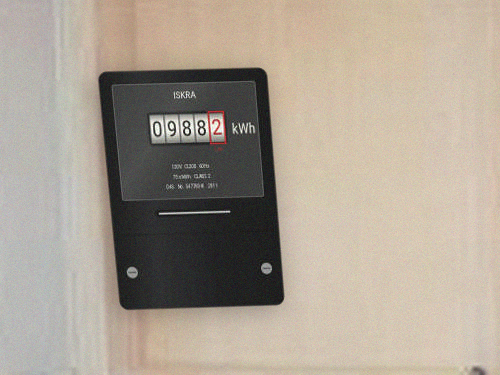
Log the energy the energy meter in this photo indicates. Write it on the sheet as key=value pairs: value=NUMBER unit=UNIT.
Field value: value=988.2 unit=kWh
